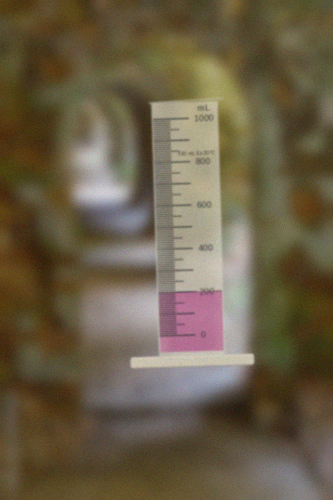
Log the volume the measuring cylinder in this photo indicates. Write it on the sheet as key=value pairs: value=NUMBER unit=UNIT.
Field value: value=200 unit=mL
